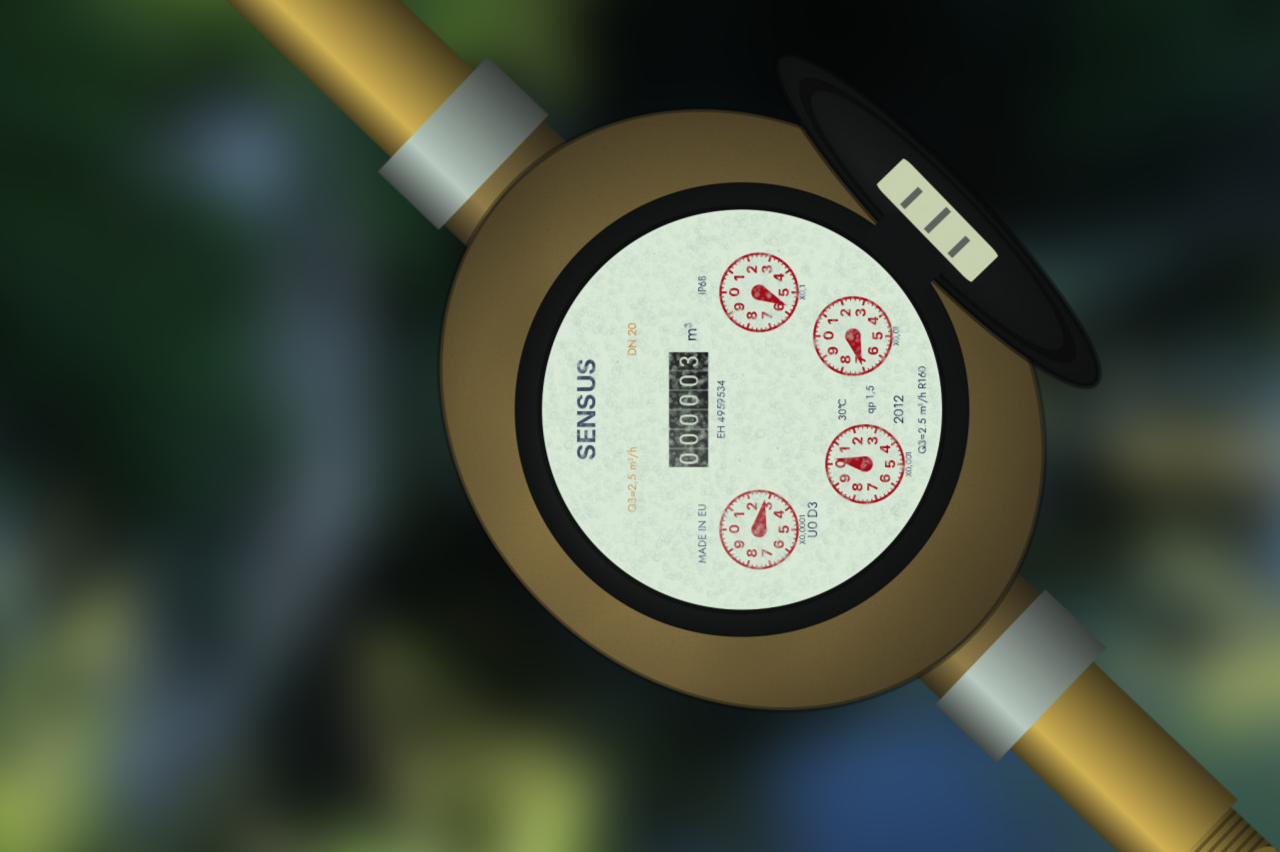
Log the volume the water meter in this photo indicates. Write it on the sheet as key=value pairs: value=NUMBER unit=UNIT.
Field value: value=3.5702 unit=m³
